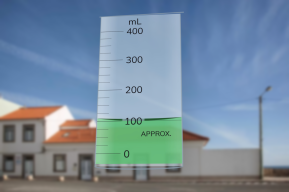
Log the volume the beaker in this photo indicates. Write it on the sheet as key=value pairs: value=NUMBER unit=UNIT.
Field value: value=100 unit=mL
